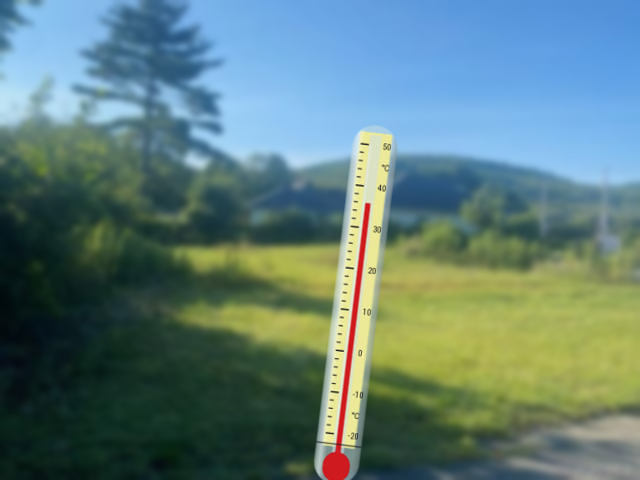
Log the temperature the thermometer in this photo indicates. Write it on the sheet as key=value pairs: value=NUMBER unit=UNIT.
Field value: value=36 unit=°C
